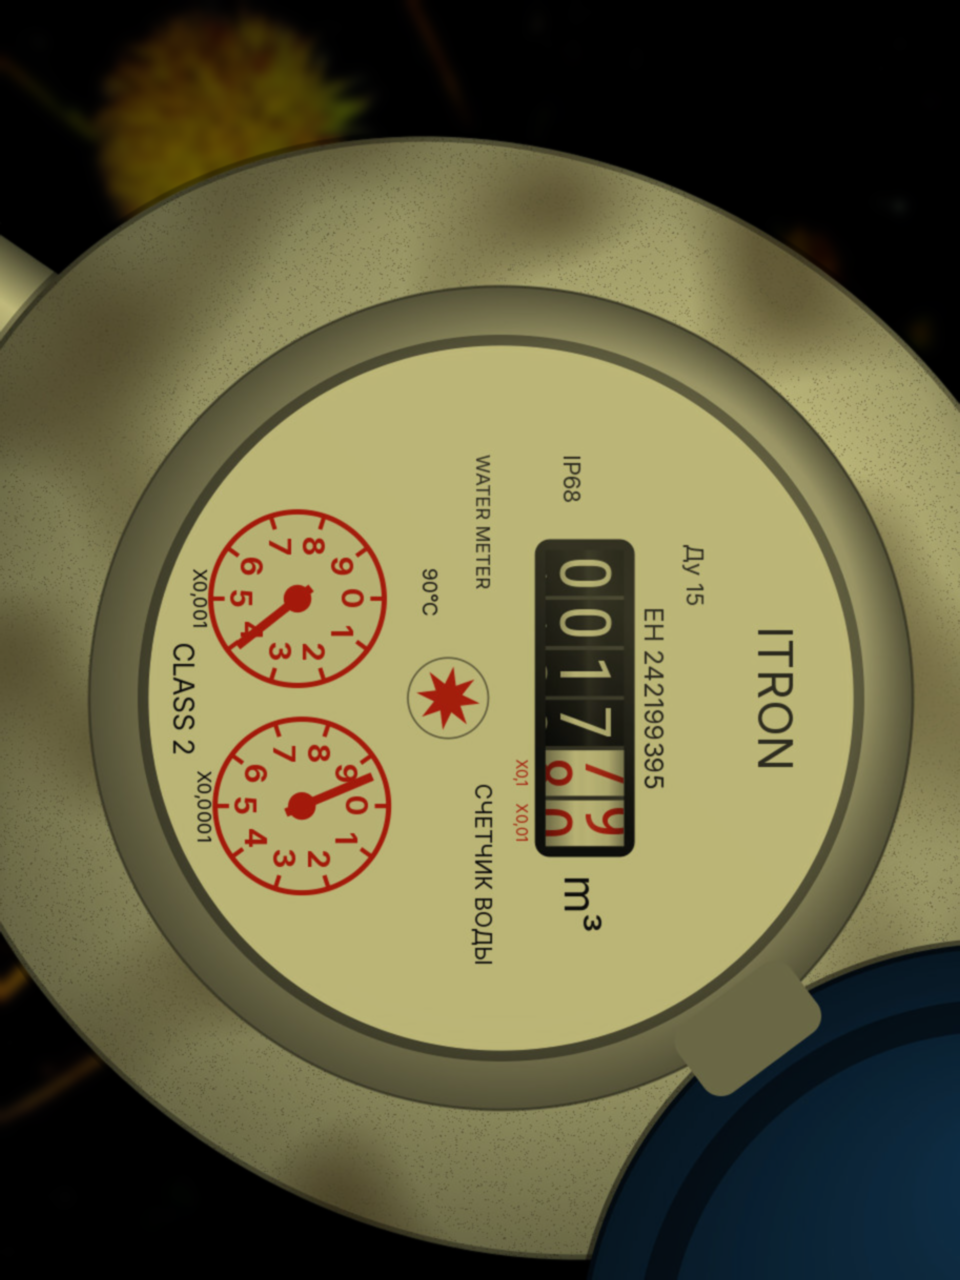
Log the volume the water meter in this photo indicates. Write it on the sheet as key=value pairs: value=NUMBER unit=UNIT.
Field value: value=17.7939 unit=m³
